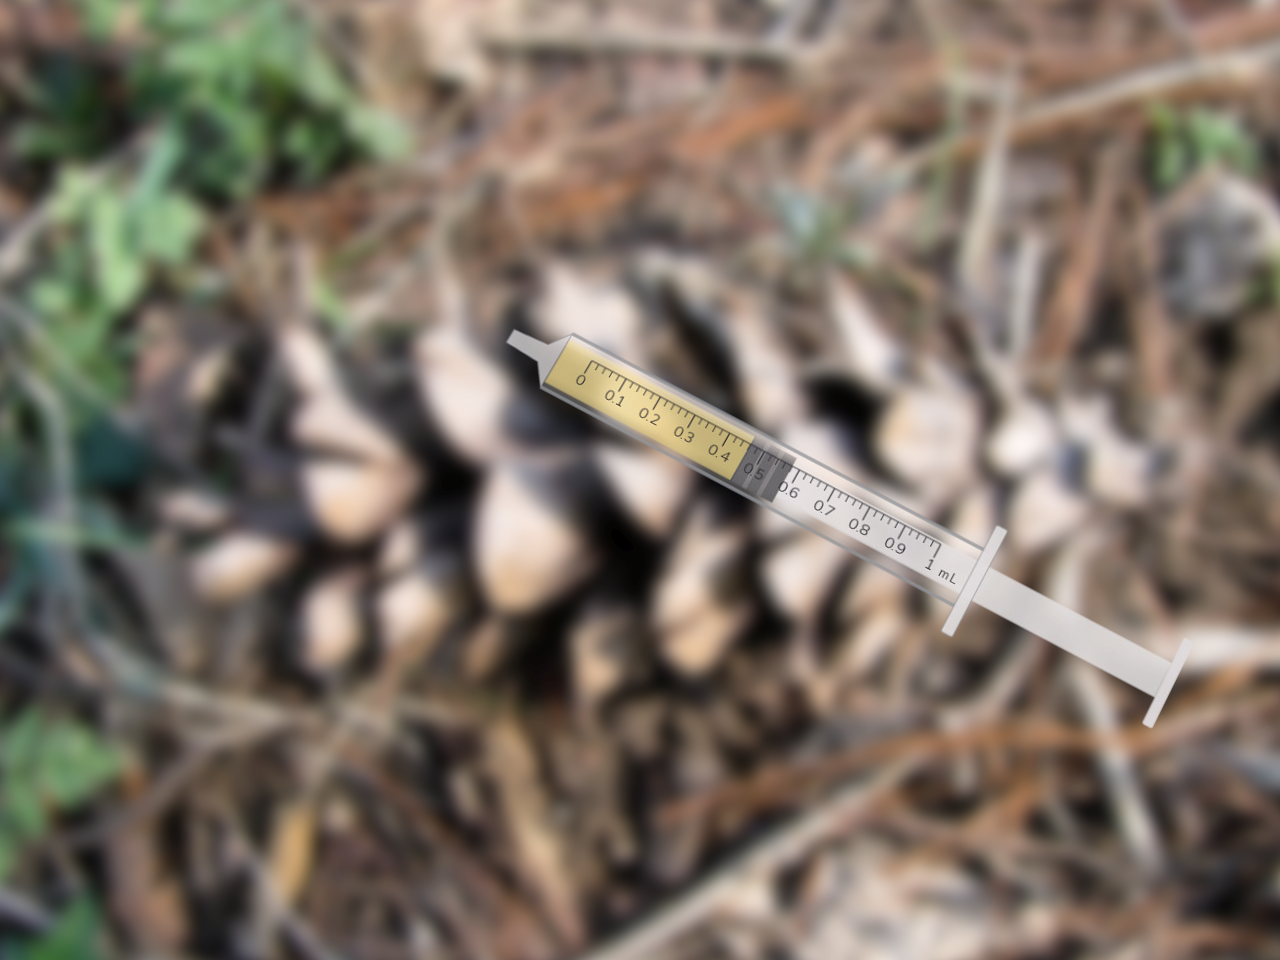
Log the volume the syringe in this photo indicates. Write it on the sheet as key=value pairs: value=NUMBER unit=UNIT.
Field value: value=0.46 unit=mL
